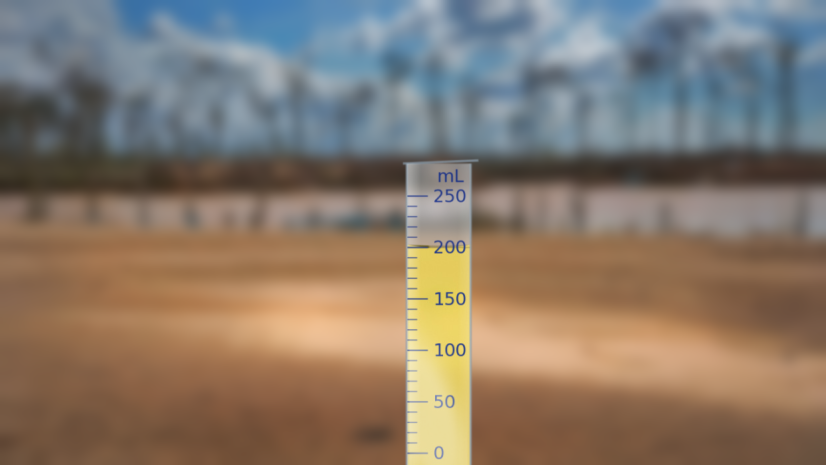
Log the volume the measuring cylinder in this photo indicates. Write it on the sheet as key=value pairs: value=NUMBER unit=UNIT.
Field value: value=200 unit=mL
